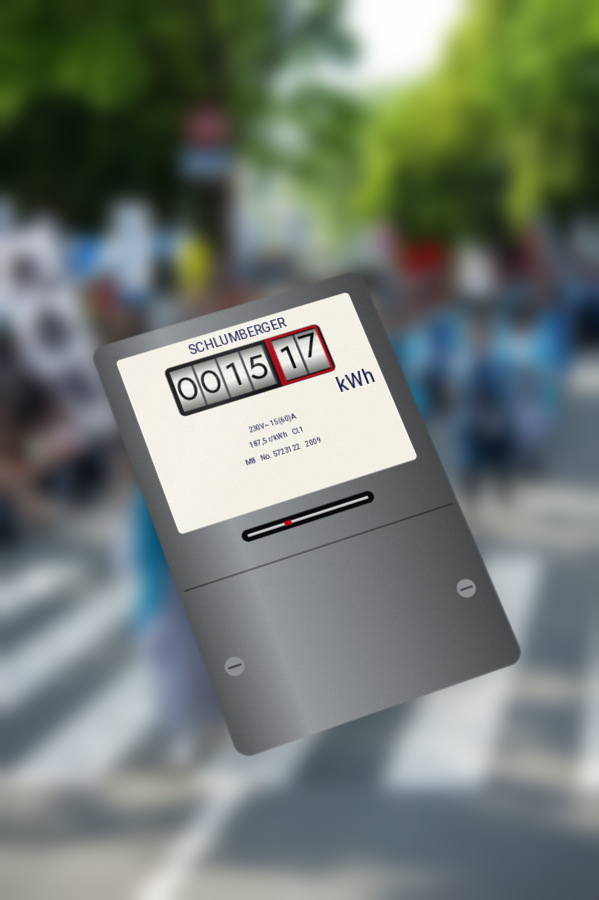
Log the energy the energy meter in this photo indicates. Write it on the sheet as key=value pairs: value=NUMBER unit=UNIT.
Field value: value=15.17 unit=kWh
